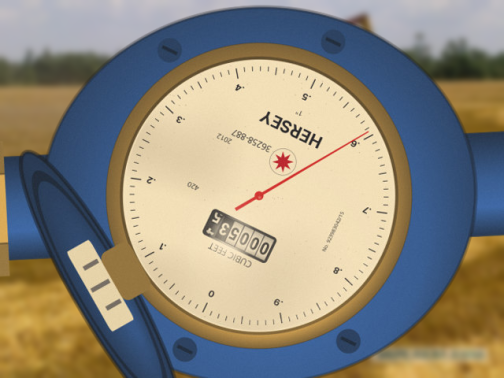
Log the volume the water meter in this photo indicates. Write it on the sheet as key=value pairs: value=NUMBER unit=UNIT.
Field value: value=534.59 unit=ft³
